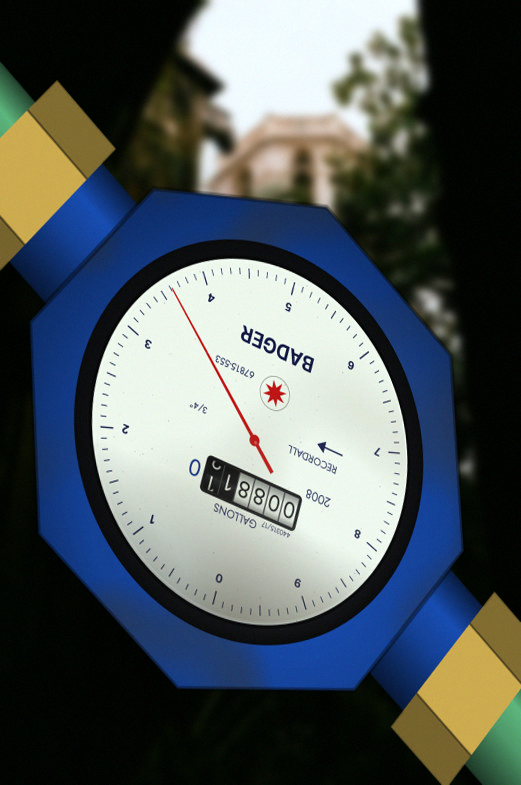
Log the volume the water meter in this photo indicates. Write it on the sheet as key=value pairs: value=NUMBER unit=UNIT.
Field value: value=88113.6 unit=gal
